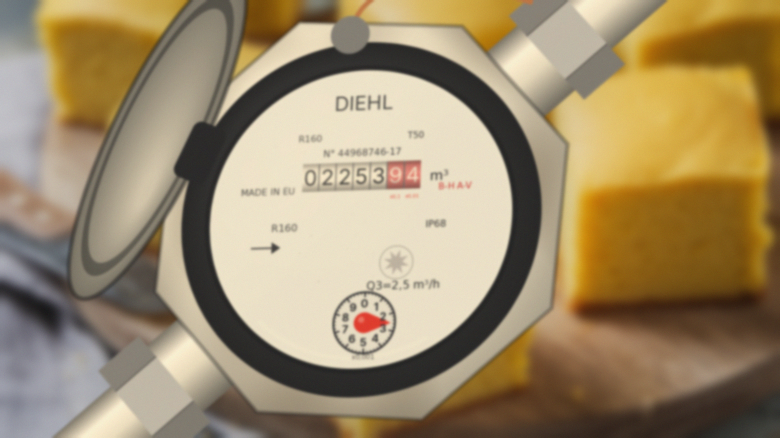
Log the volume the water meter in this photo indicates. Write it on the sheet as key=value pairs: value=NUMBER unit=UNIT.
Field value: value=2253.942 unit=m³
